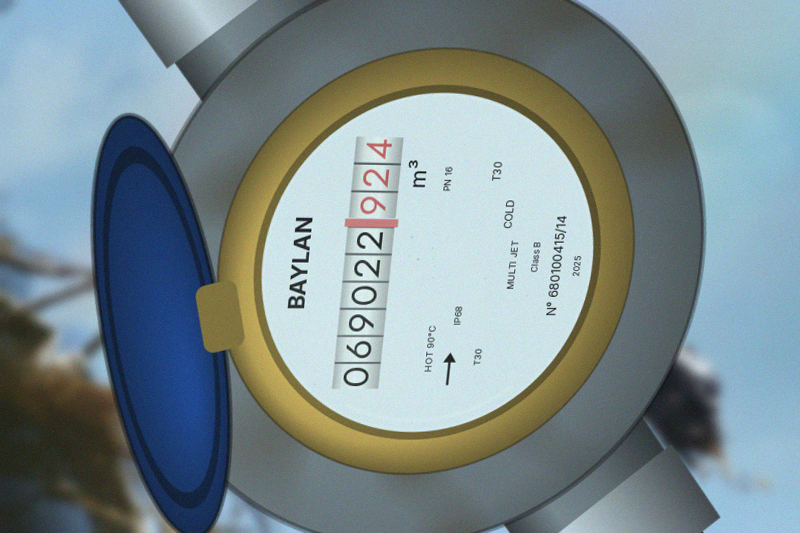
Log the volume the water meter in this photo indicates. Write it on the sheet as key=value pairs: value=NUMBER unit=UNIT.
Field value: value=69022.924 unit=m³
